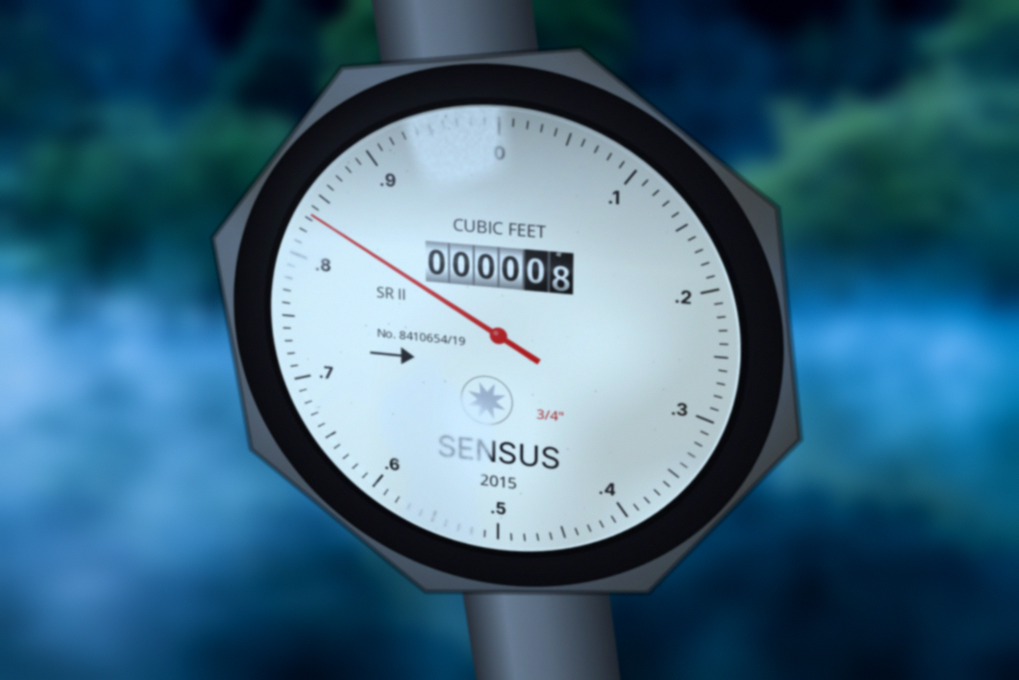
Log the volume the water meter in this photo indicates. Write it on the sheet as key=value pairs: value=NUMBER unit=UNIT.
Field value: value=7.83 unit=ft³
